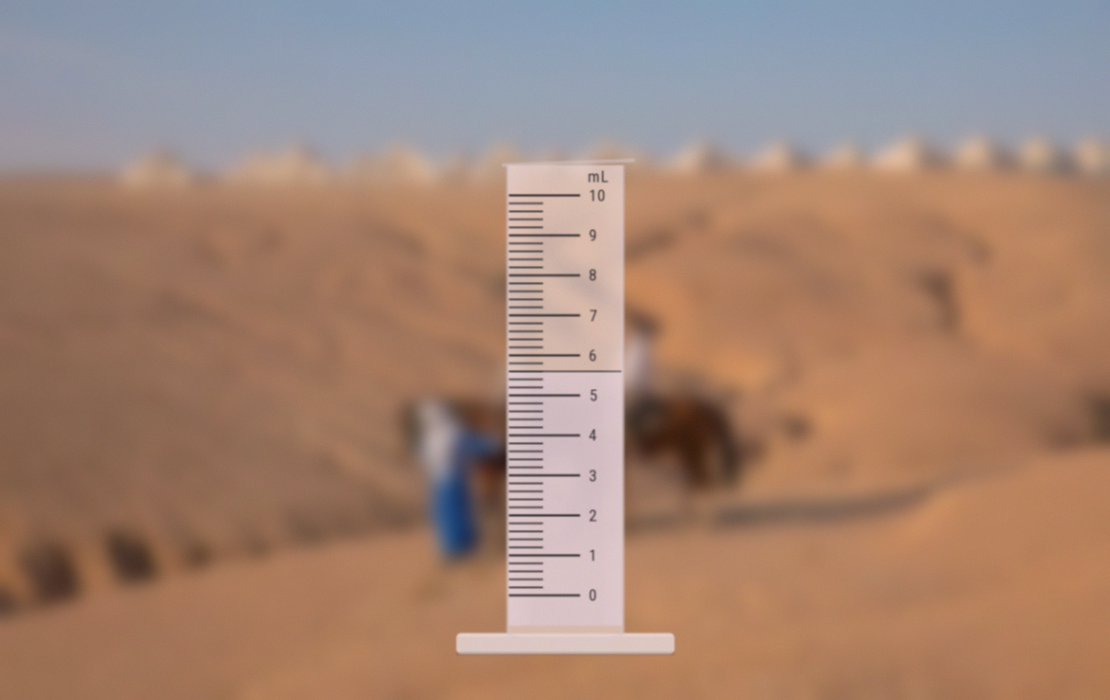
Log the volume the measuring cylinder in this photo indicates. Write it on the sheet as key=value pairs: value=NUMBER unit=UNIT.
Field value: value=5.6 unit=mL
